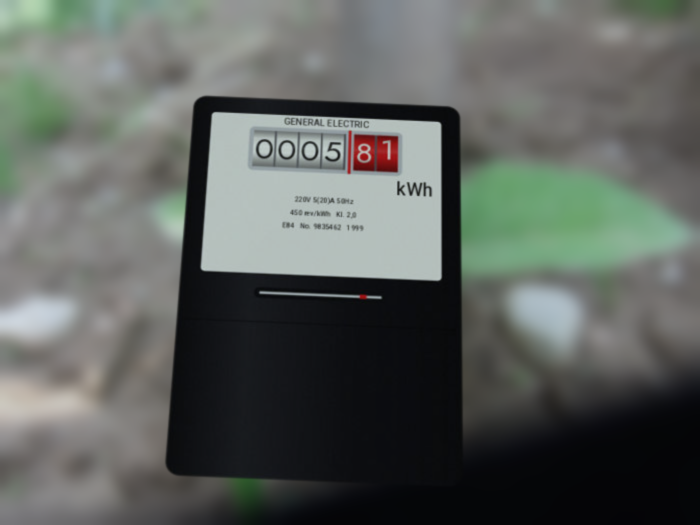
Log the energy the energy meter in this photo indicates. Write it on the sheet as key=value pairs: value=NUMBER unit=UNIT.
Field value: value=5.81 unit=kWh
